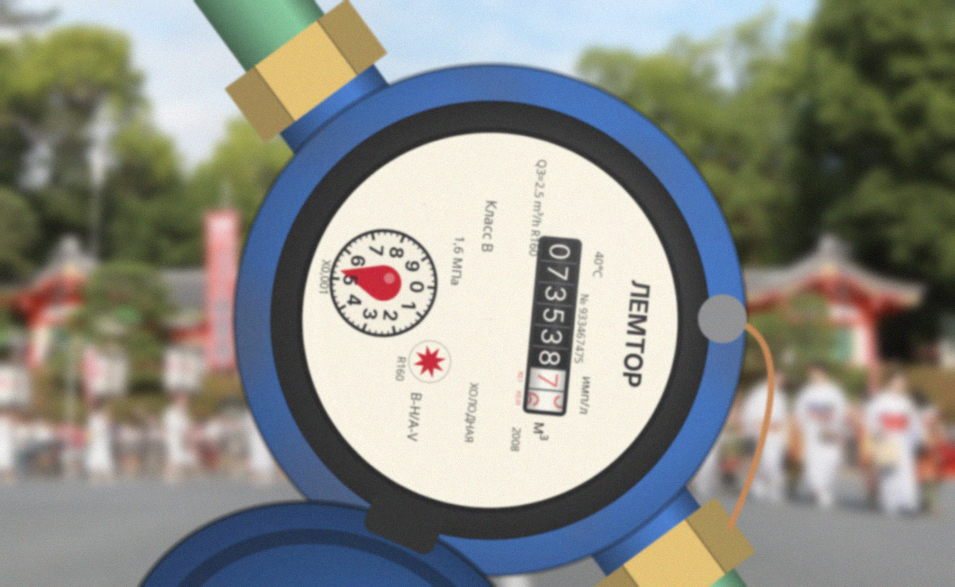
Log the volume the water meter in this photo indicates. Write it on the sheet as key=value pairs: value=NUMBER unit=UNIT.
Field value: value=73538.755 unit=m³
